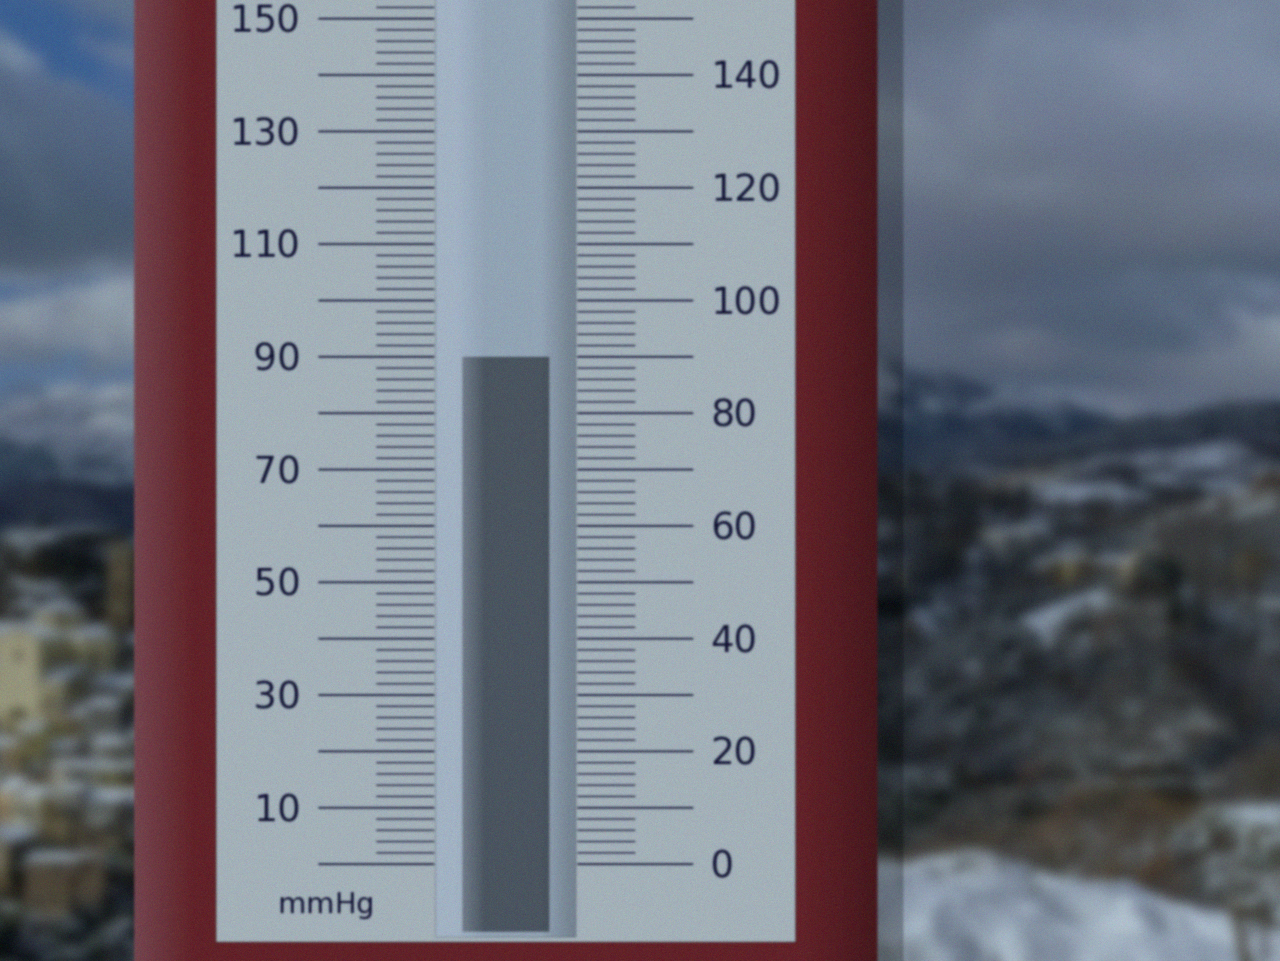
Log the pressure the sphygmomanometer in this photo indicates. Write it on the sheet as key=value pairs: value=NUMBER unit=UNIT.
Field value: value=90 unit=mmHg
